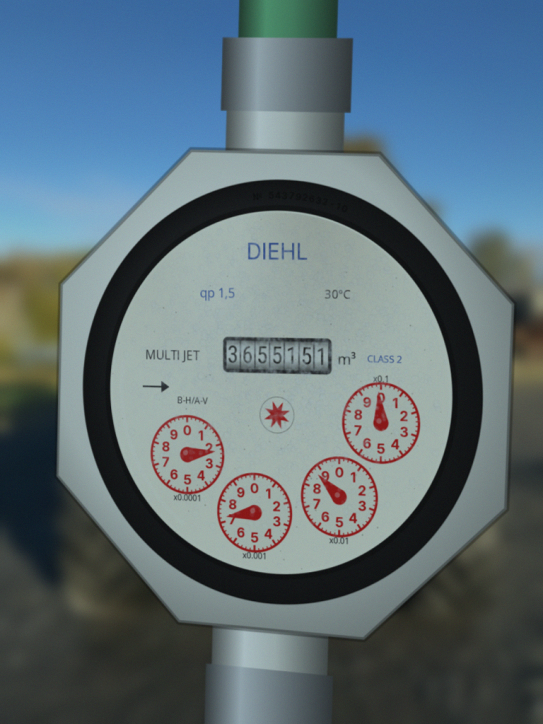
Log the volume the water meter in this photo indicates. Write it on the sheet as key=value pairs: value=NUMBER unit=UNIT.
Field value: value=3655150.9872 unit=m³
